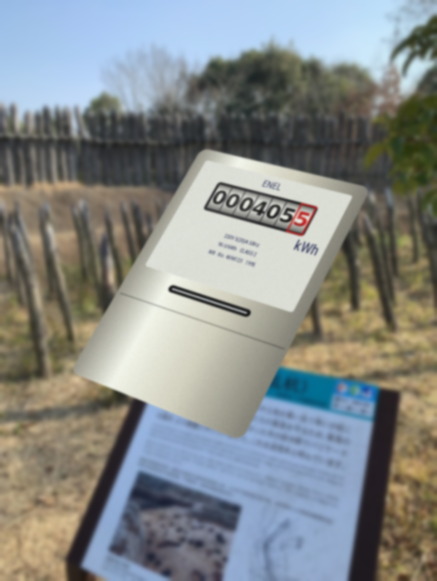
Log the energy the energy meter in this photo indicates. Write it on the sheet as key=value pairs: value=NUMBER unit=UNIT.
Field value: value=405.5 unit=kWh
